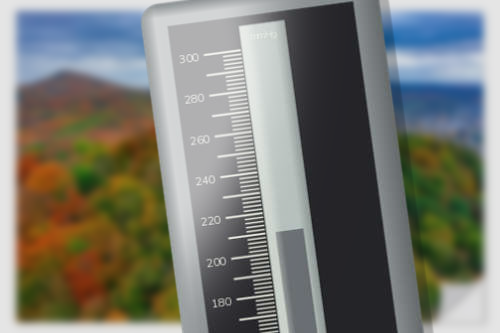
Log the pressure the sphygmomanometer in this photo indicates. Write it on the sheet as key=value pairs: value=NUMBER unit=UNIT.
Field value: value=210 unit=mmHg
